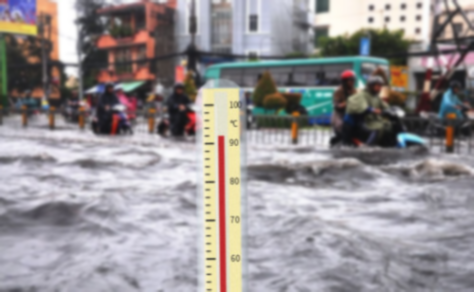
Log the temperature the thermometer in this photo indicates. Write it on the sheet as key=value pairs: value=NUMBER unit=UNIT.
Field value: value=92 unit=°C
